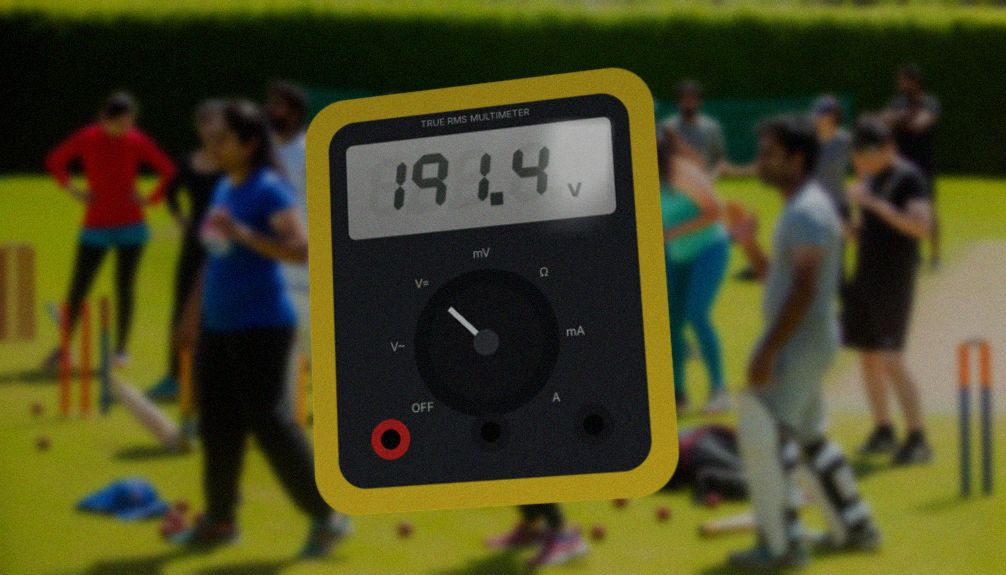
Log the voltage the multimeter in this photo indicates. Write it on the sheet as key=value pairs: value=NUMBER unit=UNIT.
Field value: value=191.4 unit=V
